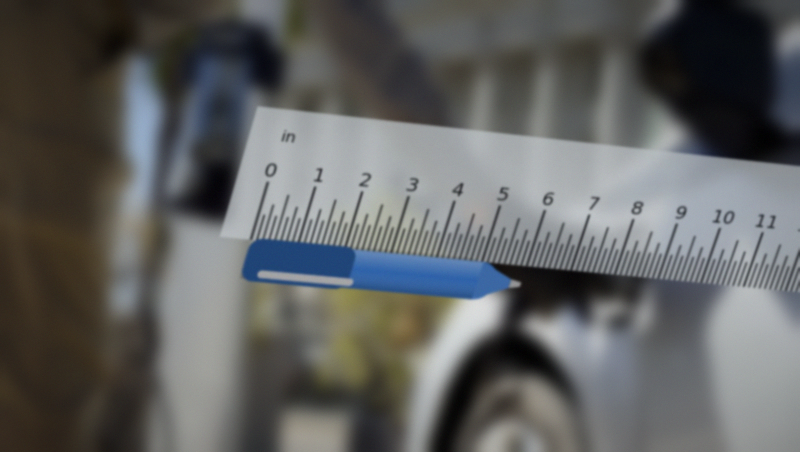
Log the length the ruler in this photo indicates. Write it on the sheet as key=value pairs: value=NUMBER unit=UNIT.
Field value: value=6 unit=in
